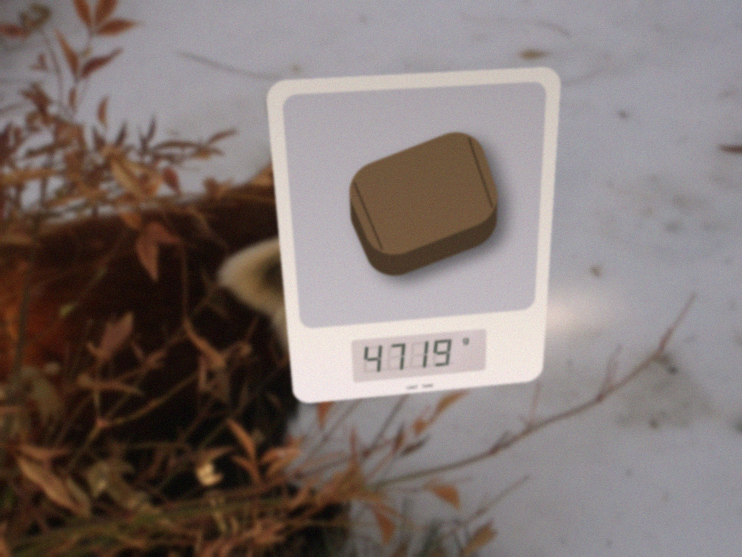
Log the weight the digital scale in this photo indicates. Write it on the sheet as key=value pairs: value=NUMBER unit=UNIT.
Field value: value=4719 unit=g
